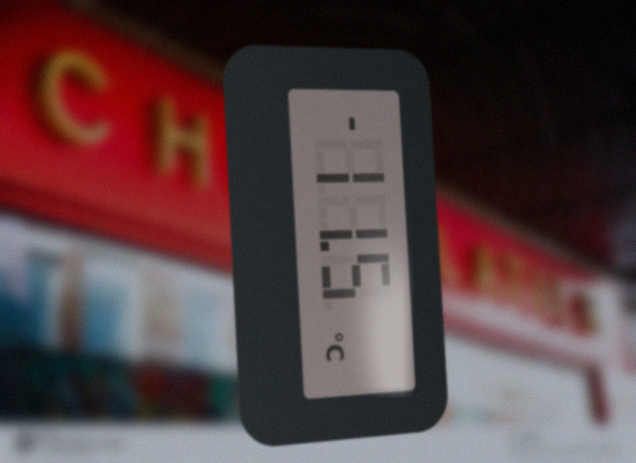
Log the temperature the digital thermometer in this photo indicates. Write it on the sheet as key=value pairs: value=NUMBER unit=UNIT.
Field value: value=-11.5 unit=°C
